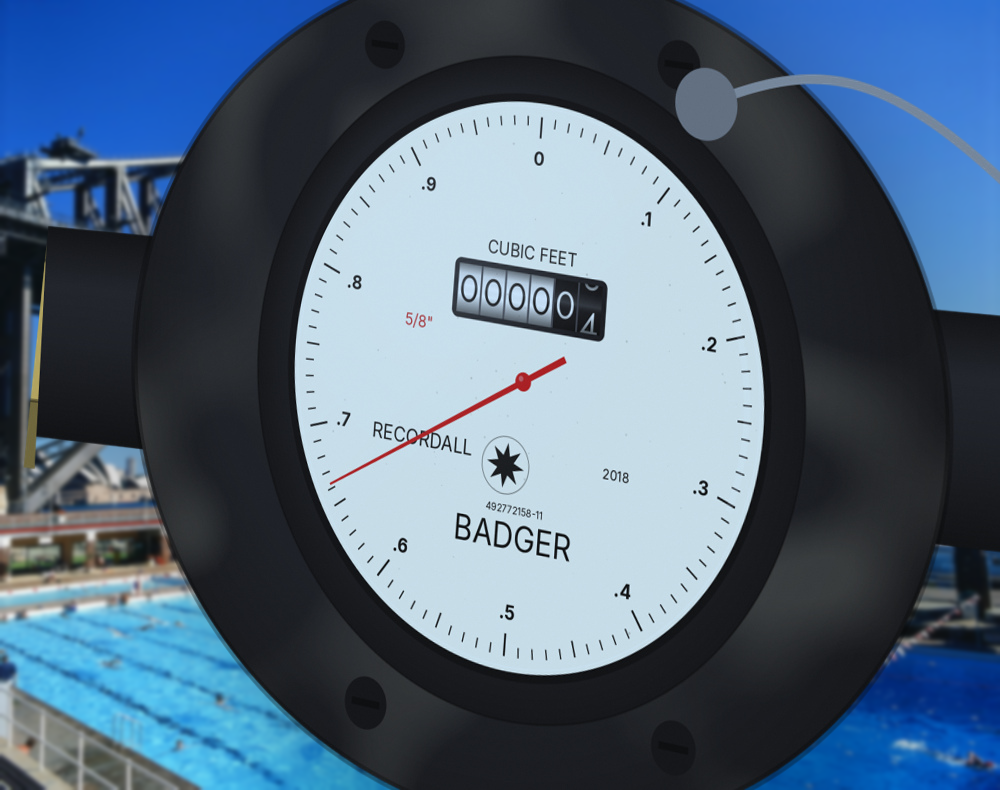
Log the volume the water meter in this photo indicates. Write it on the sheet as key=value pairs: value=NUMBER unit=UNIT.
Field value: value=3.66 unit=ft³
